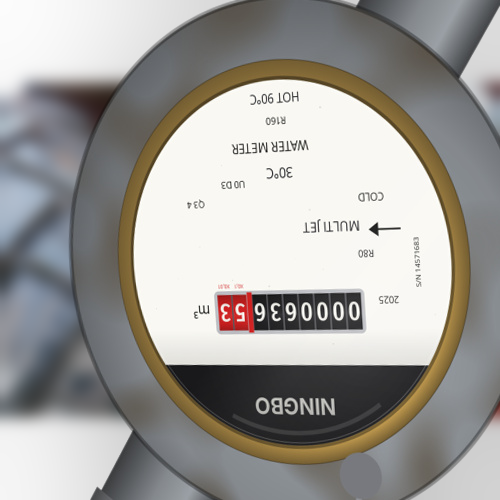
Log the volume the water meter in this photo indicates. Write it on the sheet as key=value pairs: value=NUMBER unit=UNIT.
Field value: value=636.53 unit=m³
